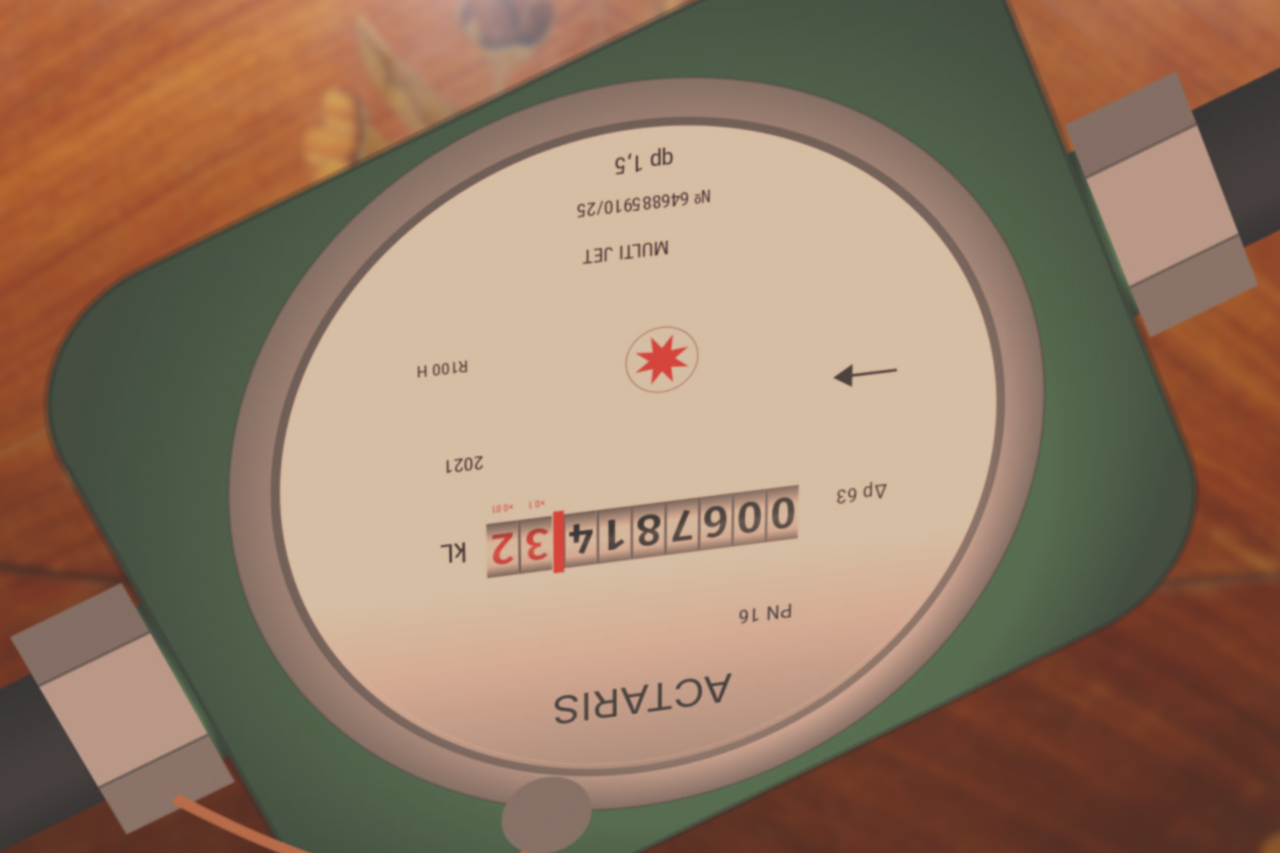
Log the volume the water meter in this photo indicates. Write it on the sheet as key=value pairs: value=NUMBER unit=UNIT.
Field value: value=67814.32 unit=kL
